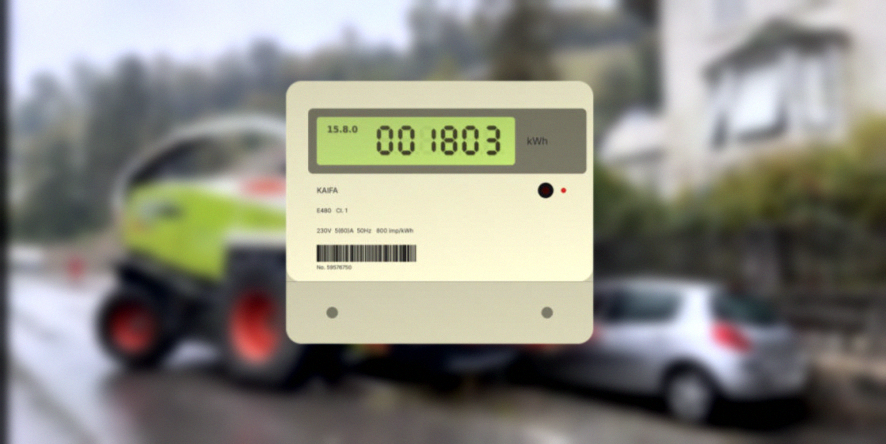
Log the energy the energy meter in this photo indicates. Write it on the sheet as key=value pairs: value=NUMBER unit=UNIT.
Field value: value=1803 unit=kWh
